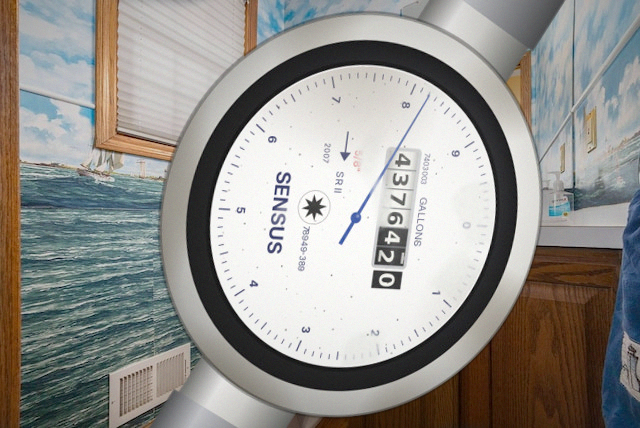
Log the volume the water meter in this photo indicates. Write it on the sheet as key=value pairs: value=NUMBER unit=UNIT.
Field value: value=4376418.2 unit=gal
